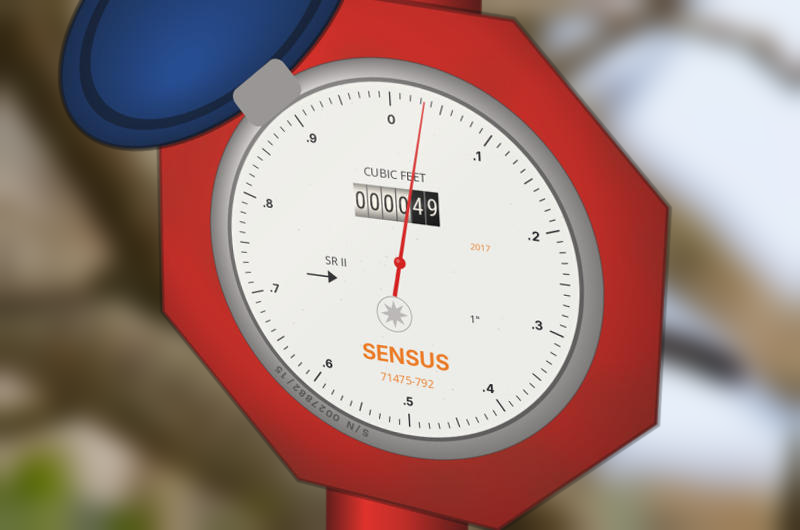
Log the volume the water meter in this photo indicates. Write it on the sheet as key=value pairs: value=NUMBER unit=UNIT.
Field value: value=49.03 unit=ft³
